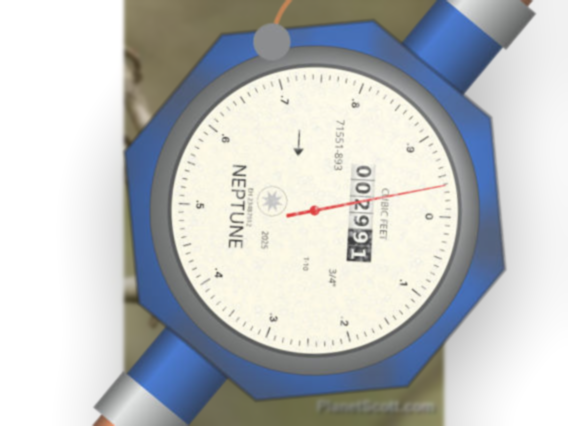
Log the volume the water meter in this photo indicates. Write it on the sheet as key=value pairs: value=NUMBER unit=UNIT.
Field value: value=2990.96 unit=ft³
